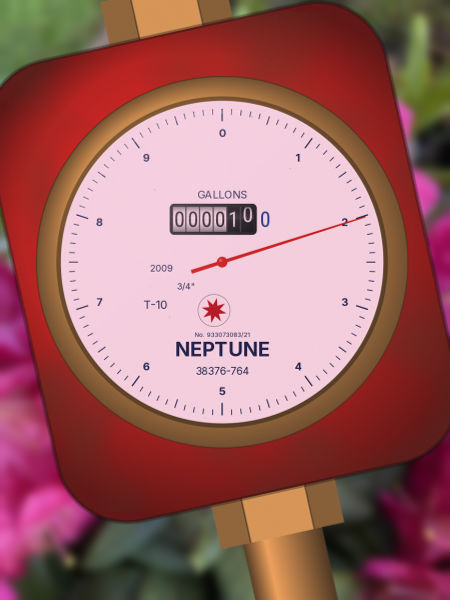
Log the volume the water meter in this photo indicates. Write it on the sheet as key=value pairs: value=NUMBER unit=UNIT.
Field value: value=102.0 unit=gal
